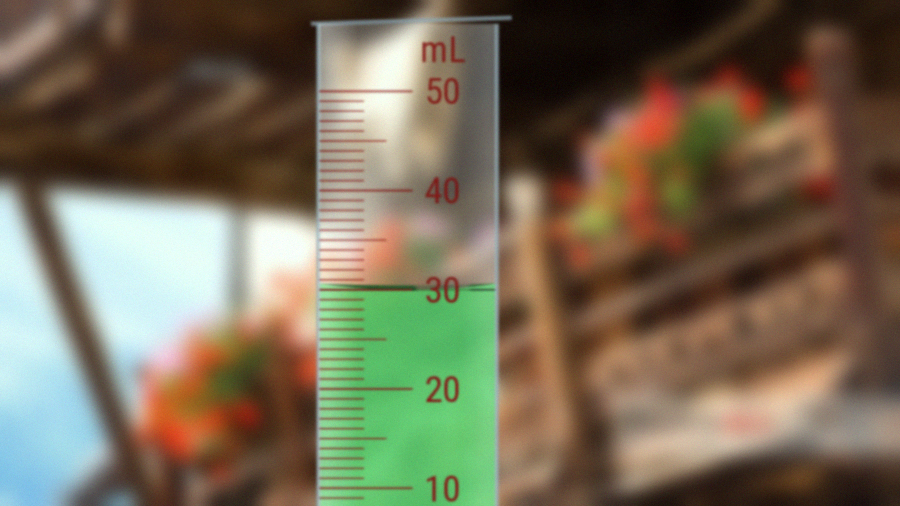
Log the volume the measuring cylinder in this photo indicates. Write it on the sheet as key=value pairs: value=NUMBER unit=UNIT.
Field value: value=30 unit=mL
